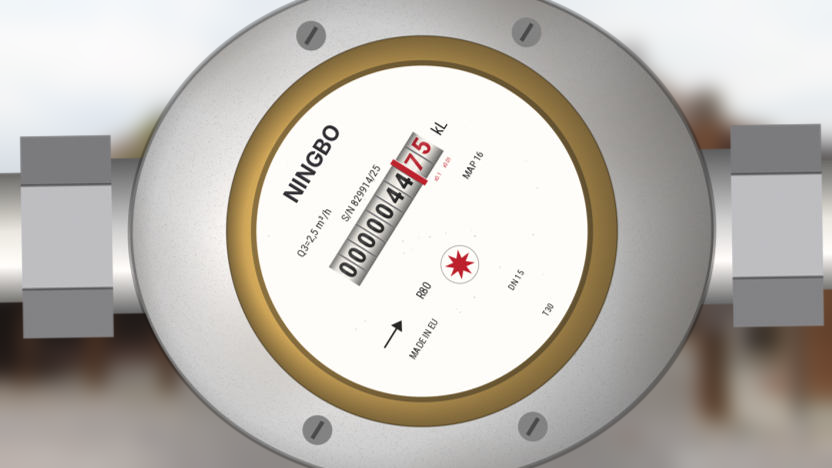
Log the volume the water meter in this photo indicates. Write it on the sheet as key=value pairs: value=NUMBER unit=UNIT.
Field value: value=44.75 unit=kL
